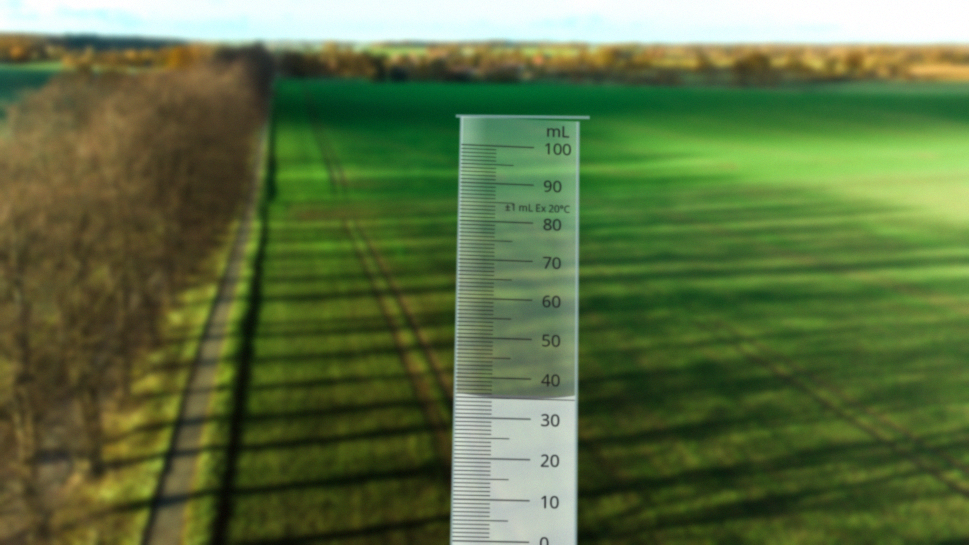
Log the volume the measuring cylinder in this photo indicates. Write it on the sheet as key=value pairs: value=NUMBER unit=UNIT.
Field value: value=35 unit=mL
